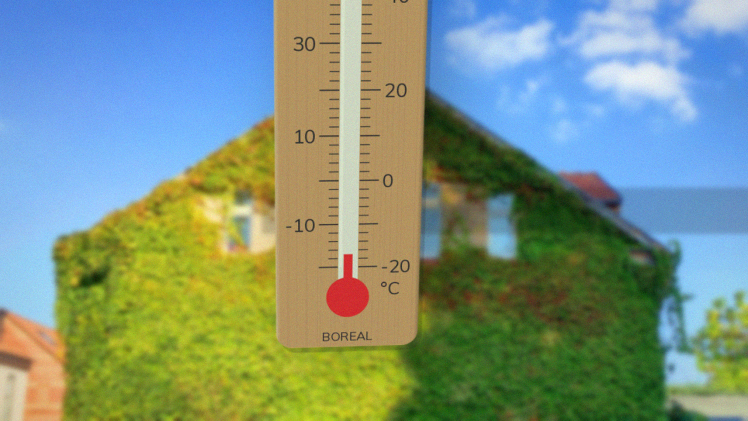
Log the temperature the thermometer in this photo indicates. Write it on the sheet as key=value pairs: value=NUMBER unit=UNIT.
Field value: value=-17 unit=°C
